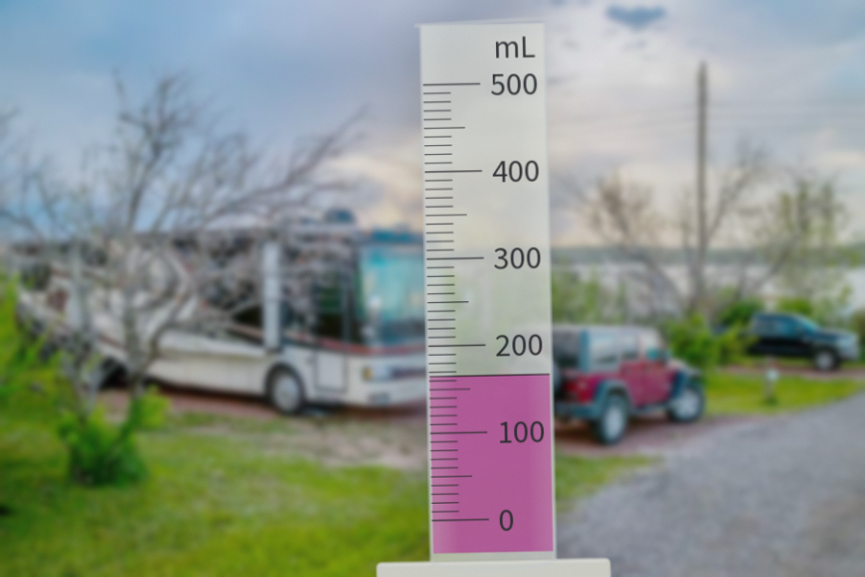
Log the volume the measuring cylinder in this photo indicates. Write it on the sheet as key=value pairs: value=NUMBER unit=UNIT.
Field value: value=165 unit=mL
